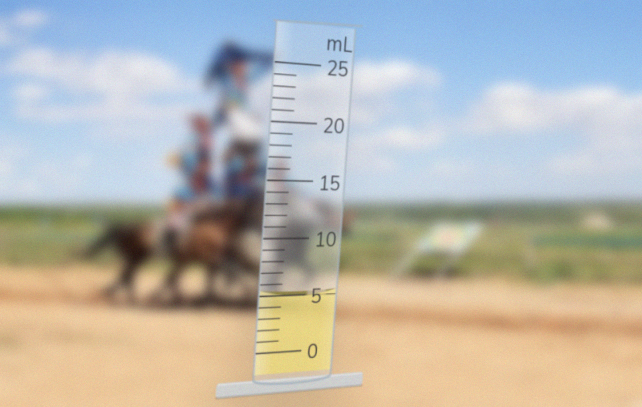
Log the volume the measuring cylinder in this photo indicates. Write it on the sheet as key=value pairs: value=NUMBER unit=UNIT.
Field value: value=5 unit=mL
